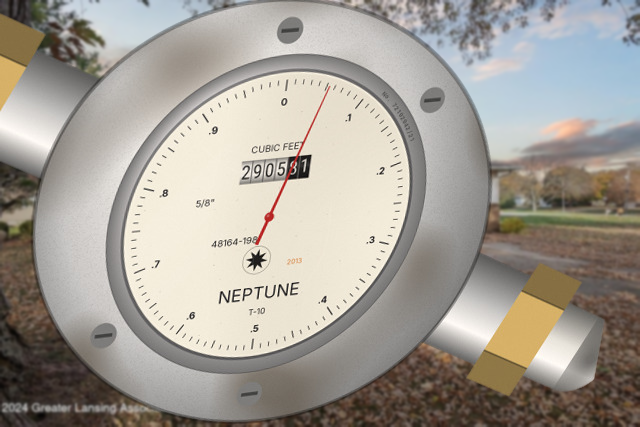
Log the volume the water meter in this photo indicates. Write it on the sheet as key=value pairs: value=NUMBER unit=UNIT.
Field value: value=290581.05 unit=ft³
